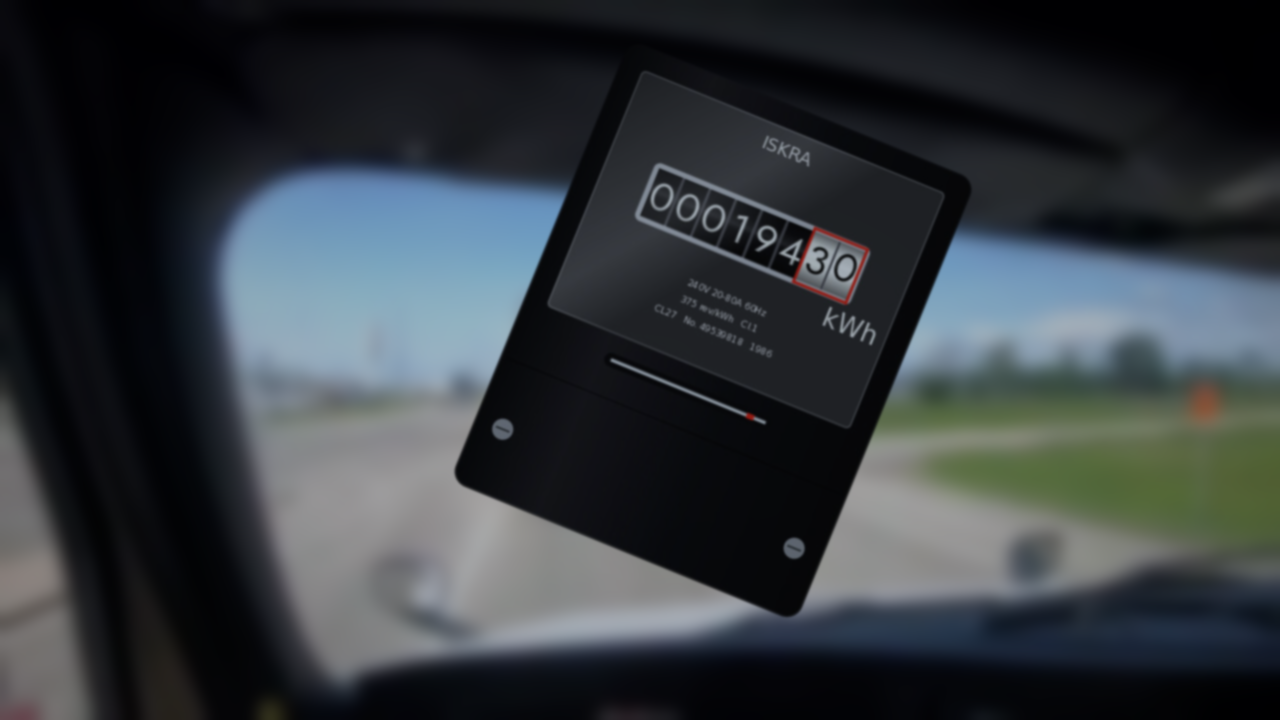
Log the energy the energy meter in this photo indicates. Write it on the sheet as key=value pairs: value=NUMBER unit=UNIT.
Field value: value=194.30 unit=kWh
